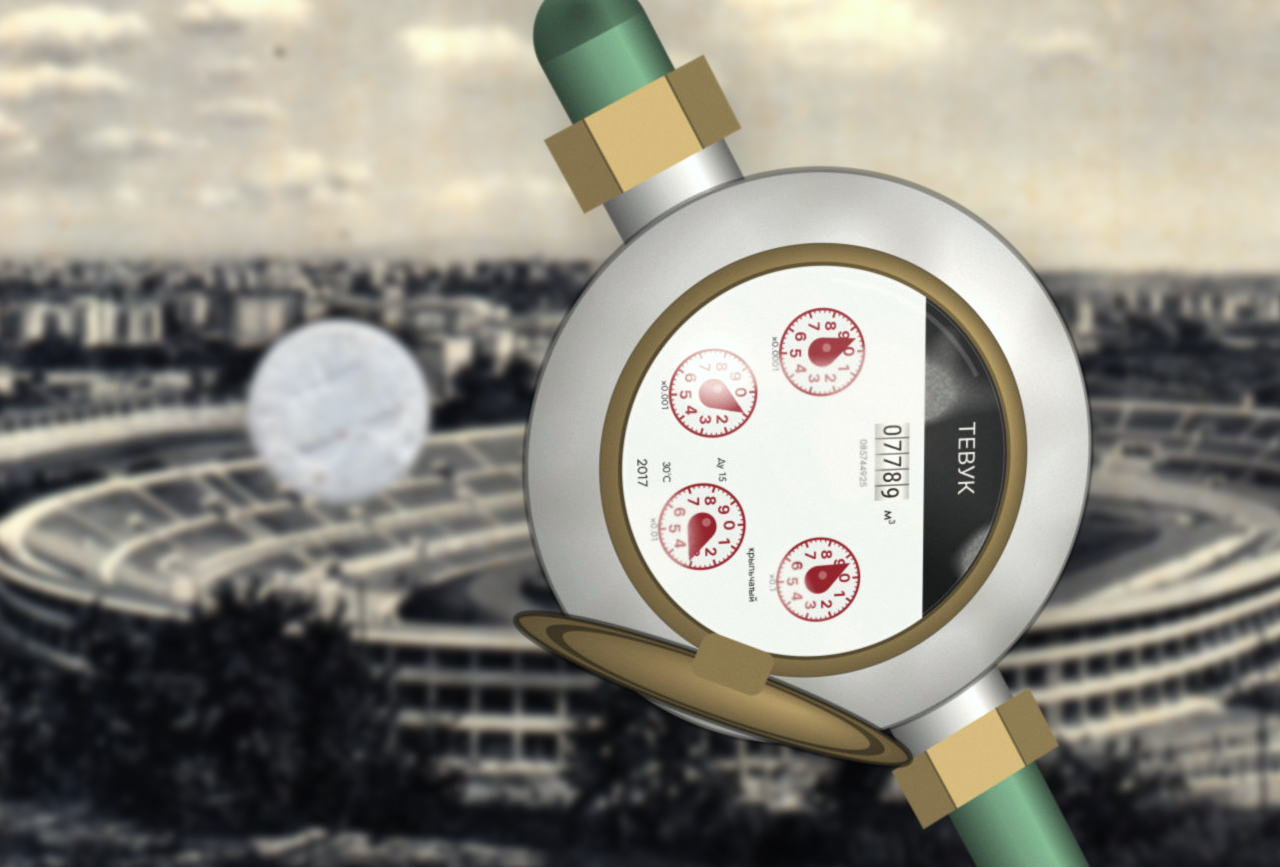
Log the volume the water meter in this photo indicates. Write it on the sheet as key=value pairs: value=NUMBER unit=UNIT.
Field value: value=7788.9309 unit=m³
